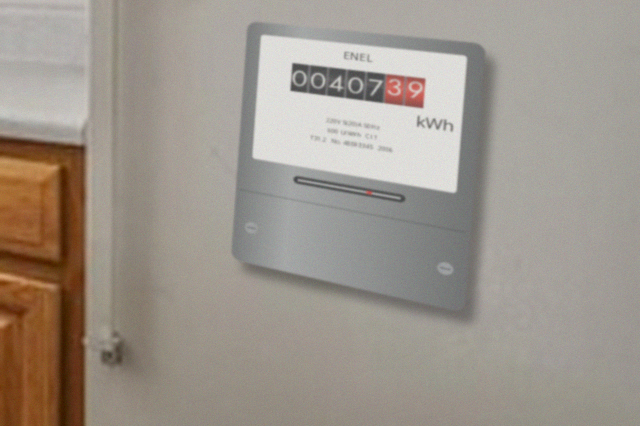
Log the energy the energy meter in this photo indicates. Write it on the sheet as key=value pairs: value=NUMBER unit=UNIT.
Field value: value=407.39 unit=kWh
